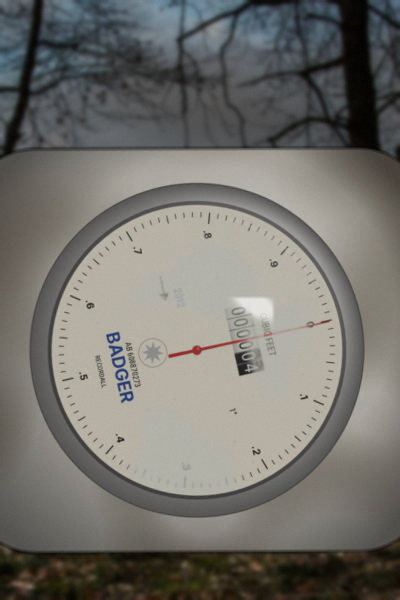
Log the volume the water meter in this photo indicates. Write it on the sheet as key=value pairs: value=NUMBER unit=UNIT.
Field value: value=4.00 unit=ft³
